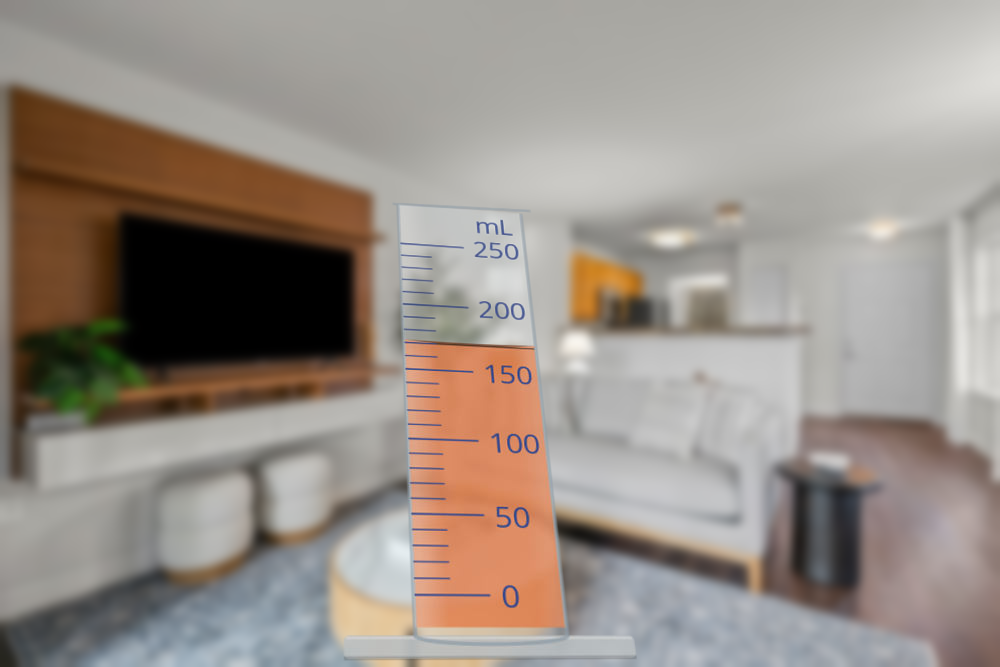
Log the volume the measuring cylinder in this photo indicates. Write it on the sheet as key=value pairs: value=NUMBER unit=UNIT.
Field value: value=170 unit=mL
